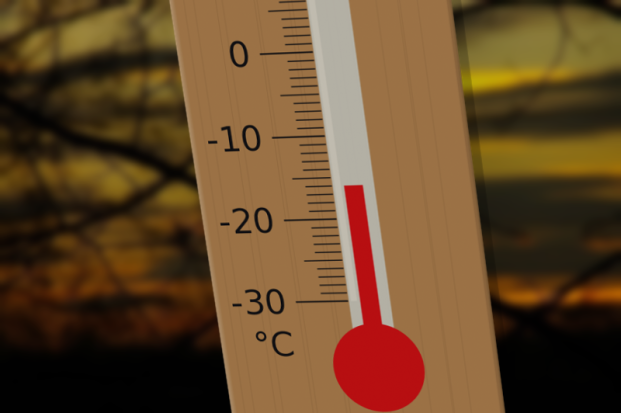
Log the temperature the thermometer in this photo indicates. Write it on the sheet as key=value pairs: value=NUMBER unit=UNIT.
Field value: value=-16 unit=°C
